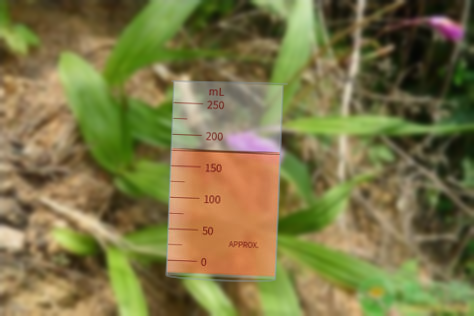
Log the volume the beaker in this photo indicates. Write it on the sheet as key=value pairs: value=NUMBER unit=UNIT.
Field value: value=175 unit=mL
